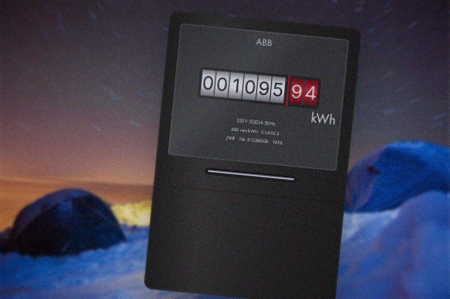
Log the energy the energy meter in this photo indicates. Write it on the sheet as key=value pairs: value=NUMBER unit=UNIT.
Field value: value=1095.94 unit=kWh
